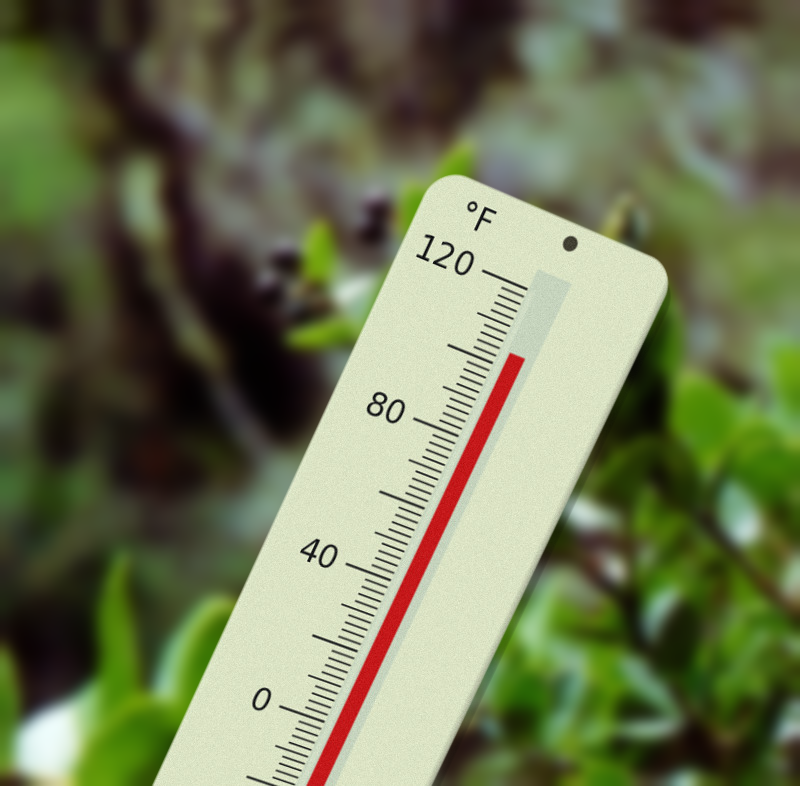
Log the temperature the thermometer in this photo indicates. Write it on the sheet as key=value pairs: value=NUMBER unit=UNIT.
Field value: value=104 unit=°F
